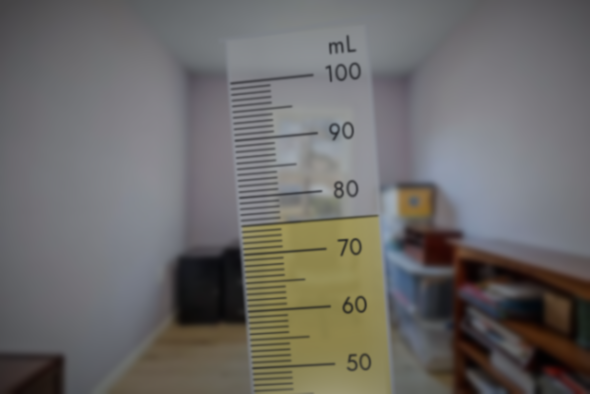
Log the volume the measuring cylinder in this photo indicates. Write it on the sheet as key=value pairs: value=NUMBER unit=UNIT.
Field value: value=75 unit=mL
